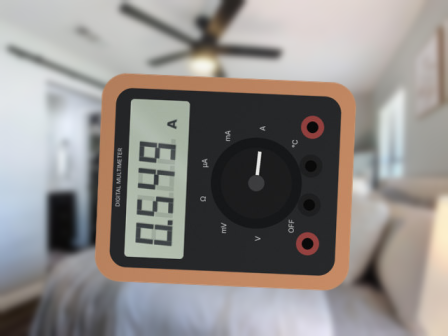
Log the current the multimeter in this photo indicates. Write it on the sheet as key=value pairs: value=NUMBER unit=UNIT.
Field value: value=0.549 unit=A
